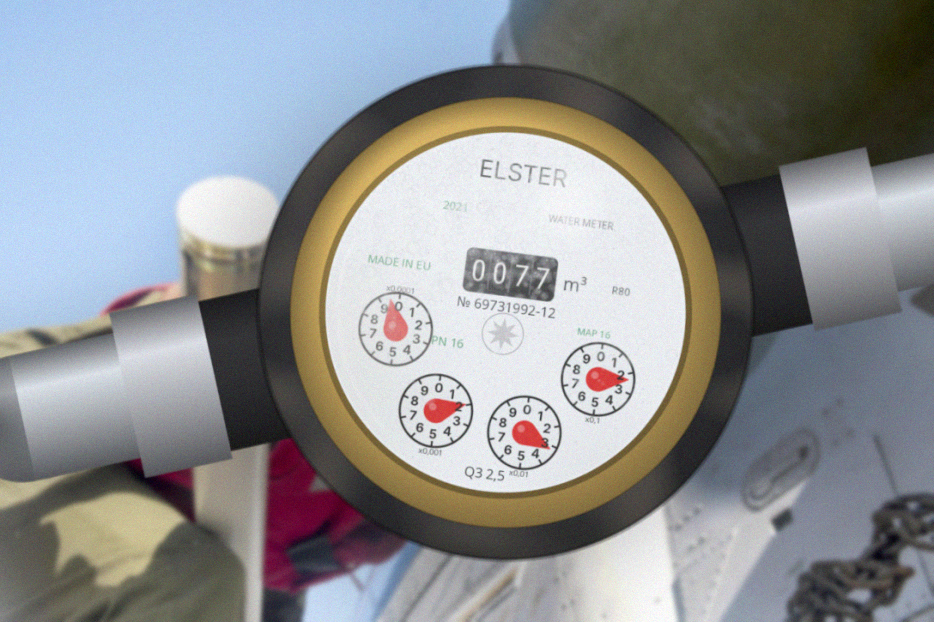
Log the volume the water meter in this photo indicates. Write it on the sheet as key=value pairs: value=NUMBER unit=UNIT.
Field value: value=77.2319 unit=m³
